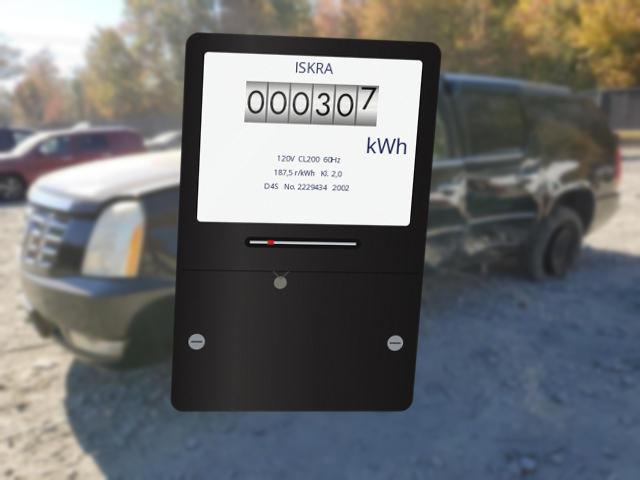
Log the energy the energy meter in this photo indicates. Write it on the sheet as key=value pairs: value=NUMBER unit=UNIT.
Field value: value=307 unit=kWh
